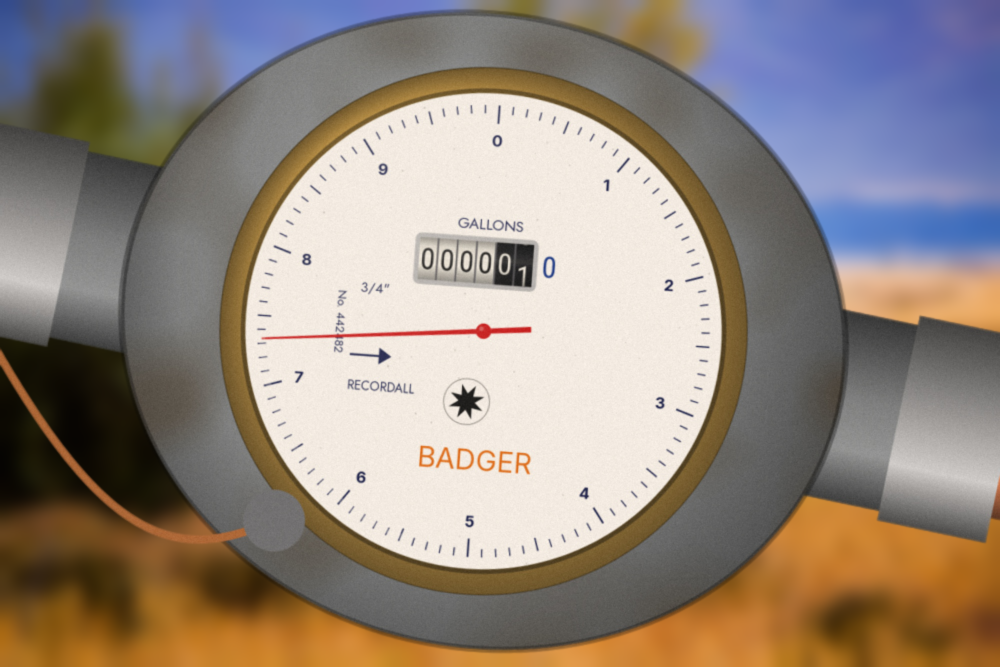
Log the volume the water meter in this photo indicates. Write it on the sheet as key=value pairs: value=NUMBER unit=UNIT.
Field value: value=7.3 unit=gal
